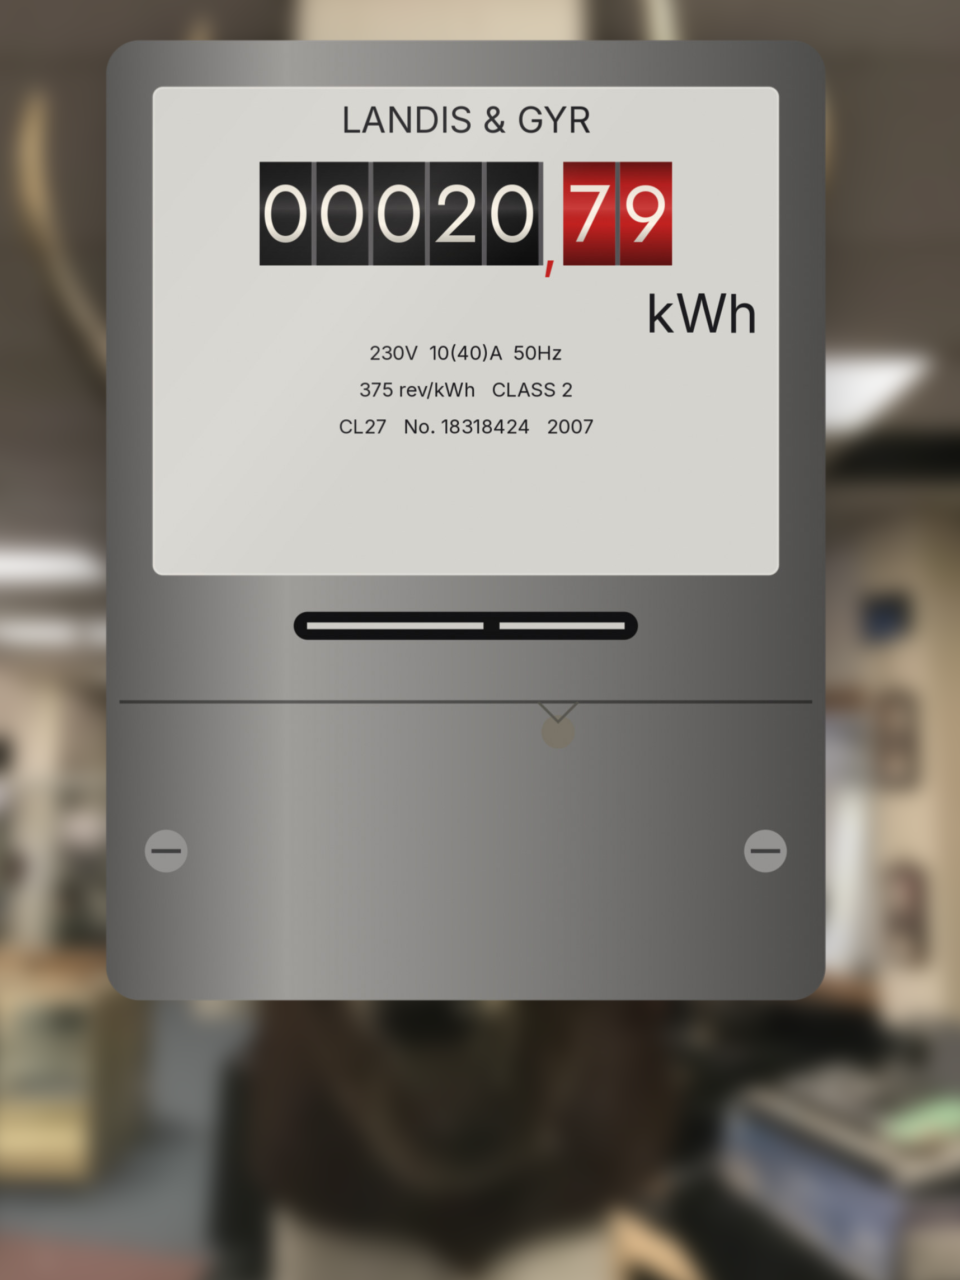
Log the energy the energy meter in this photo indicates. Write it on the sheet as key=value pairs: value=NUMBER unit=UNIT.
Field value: value=20.79 unit=kWh
